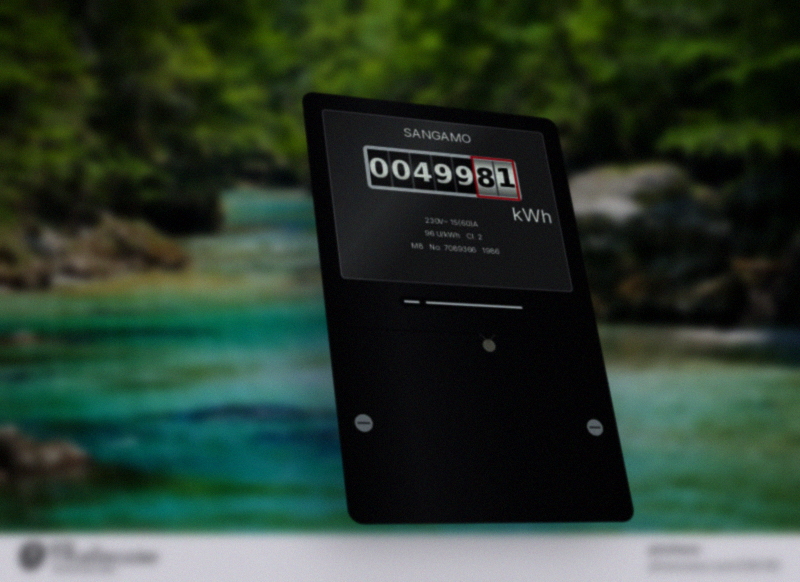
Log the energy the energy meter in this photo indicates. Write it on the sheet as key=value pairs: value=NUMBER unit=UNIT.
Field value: value=499.81 unit=kWh
